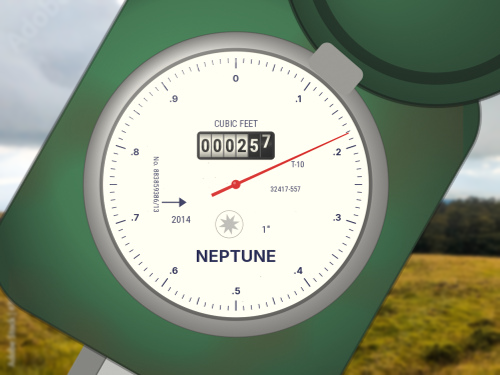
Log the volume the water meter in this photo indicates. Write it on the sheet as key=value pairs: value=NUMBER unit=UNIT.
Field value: value=257.18 unit=ft³
